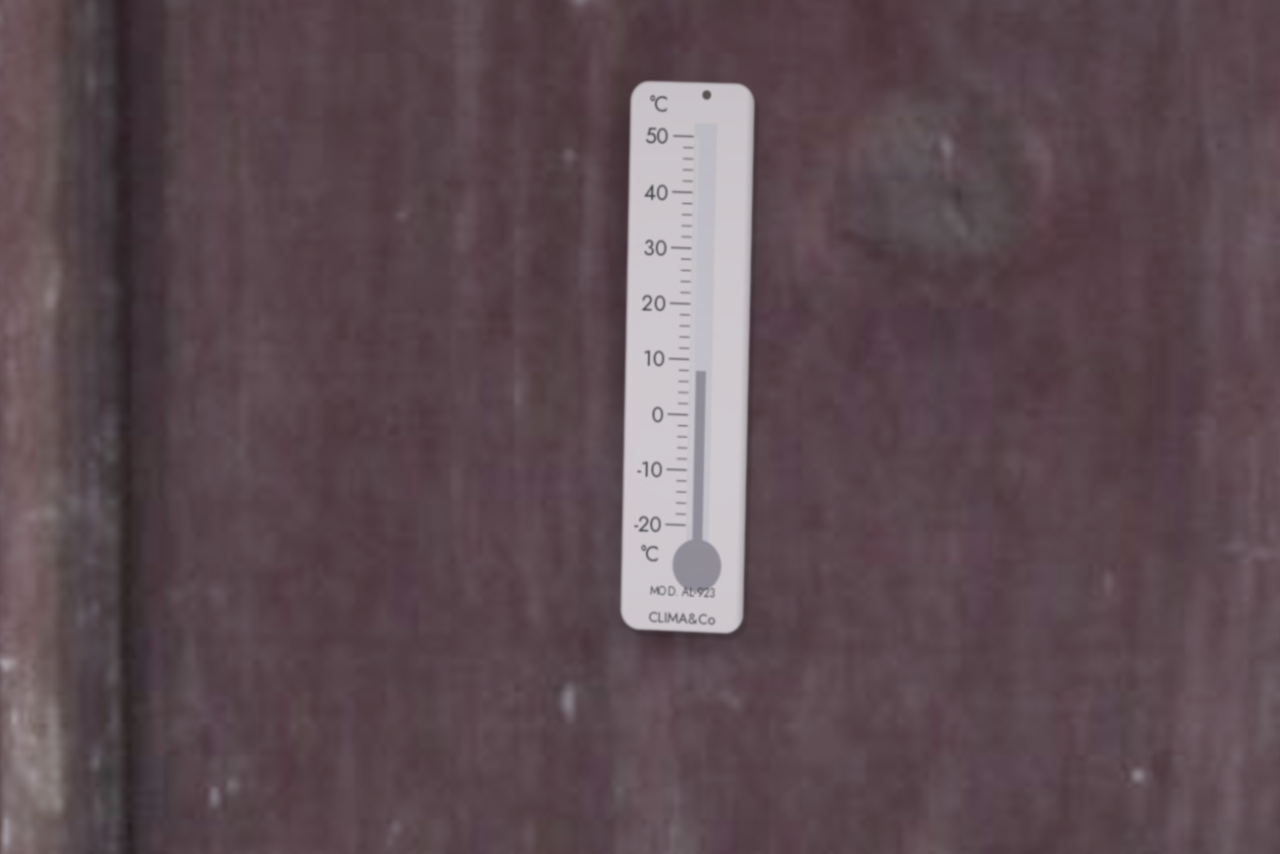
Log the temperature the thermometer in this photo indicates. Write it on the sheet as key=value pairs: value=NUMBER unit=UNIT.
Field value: value=8 unit=°C
